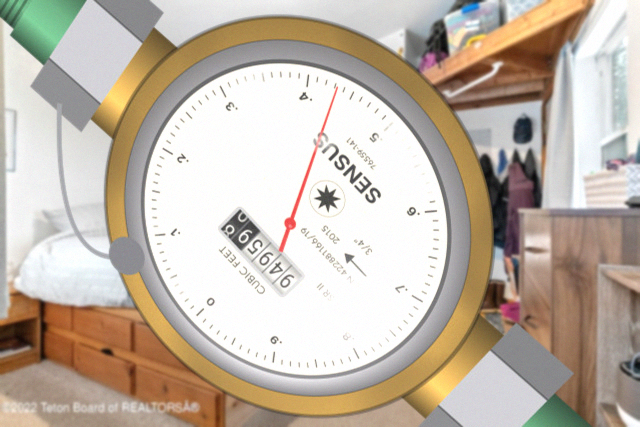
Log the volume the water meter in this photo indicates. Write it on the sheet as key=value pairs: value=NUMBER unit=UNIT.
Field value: value=949598.43 unit=ft³
